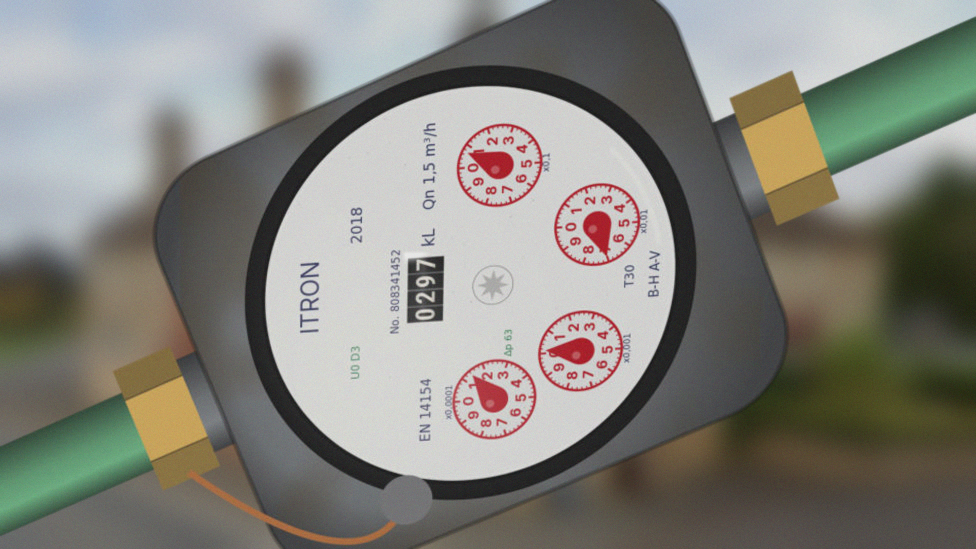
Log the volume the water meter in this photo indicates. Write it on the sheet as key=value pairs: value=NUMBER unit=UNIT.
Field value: value=297.0701 unit=kL
